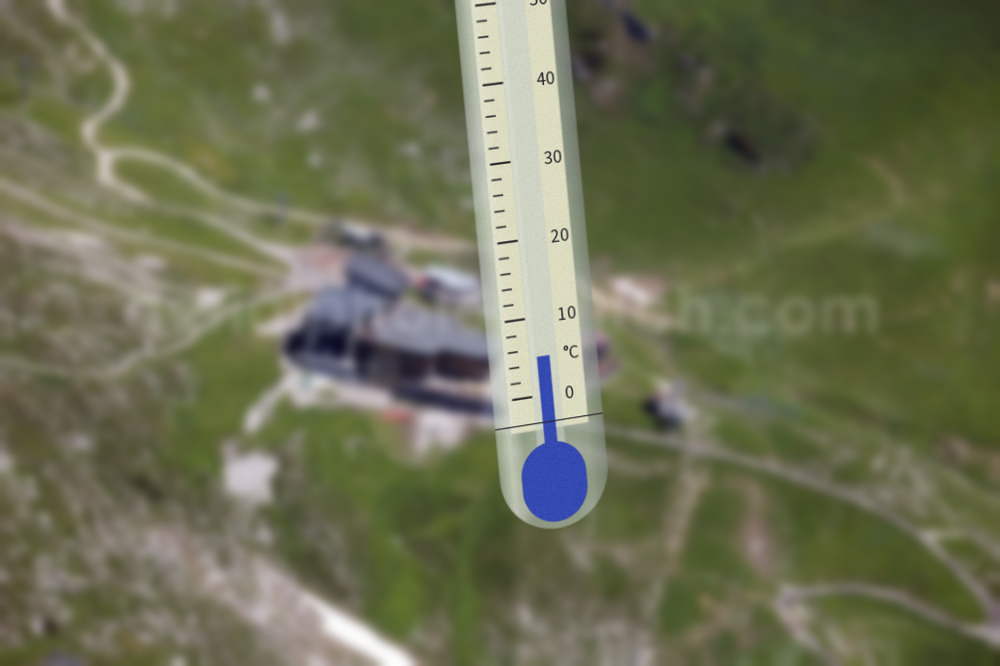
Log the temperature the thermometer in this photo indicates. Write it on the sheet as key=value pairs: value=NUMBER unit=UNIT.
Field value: value=5 unit=°C
